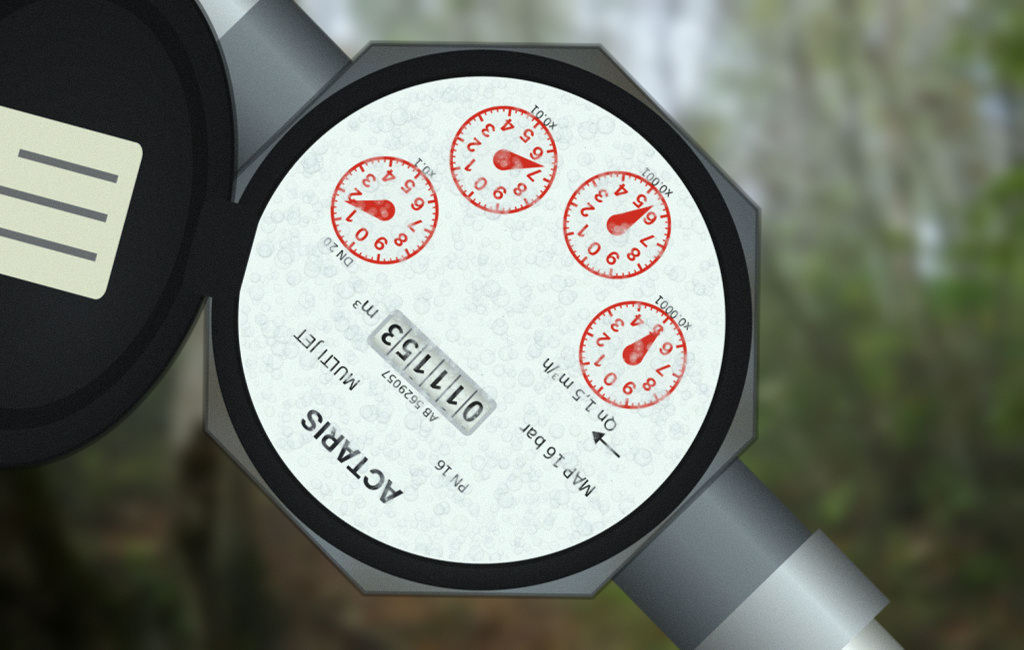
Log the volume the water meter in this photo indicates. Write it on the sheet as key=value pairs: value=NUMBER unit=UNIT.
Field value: value=11153.1655 unit=m³
